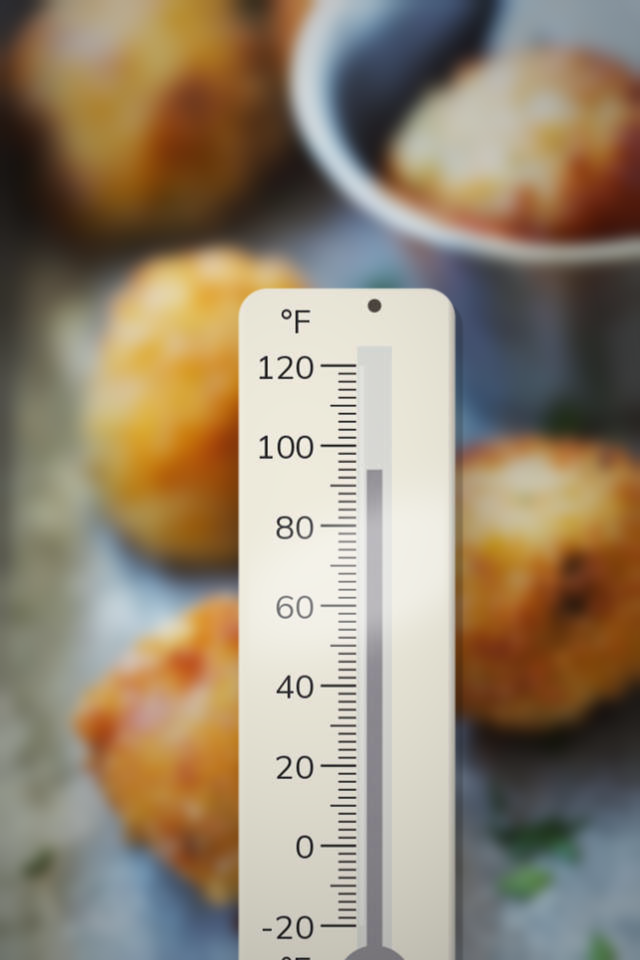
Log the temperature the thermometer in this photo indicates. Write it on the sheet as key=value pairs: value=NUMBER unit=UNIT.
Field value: value=94 unit=°F
